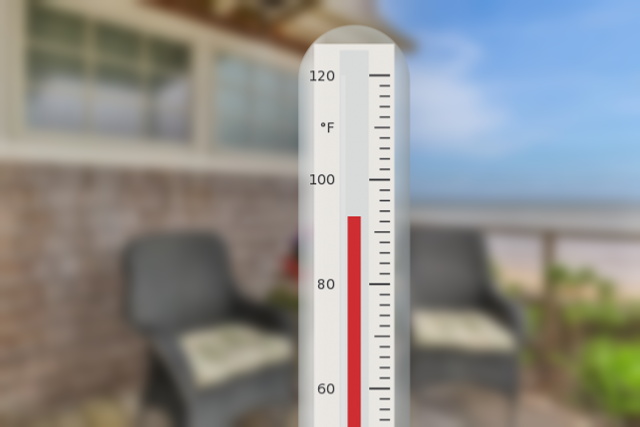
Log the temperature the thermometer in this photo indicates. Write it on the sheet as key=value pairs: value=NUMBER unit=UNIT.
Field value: value=93 unit=°F
